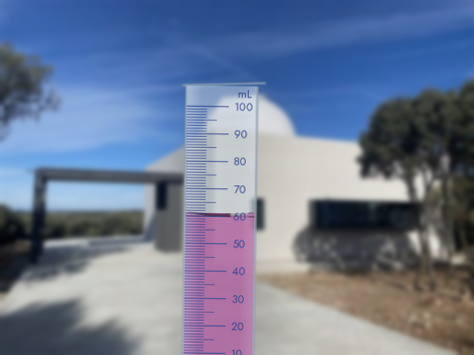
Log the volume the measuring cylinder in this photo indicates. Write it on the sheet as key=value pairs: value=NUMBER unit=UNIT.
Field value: value=60 unit=mL
